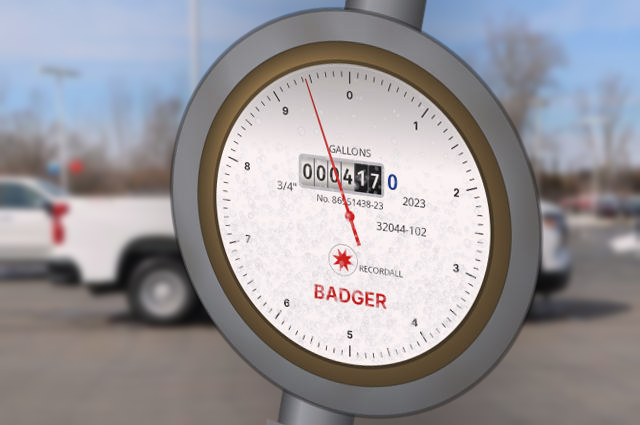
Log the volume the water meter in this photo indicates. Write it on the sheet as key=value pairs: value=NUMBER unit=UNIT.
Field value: value=4169.4 unit=gal
